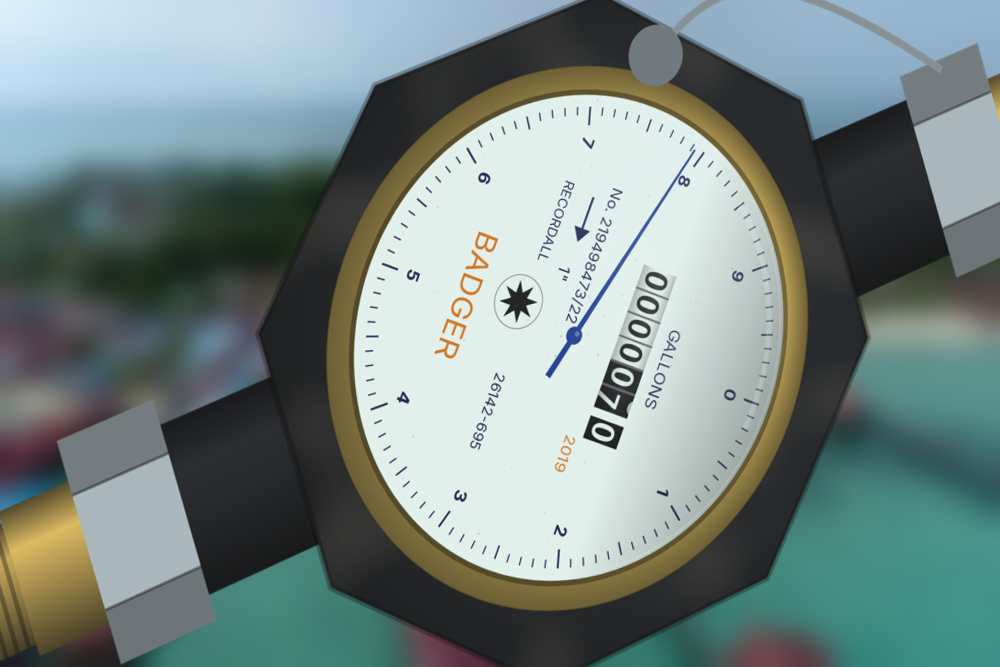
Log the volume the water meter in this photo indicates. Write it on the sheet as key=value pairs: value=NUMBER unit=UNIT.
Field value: value=67.9 unit=gal
